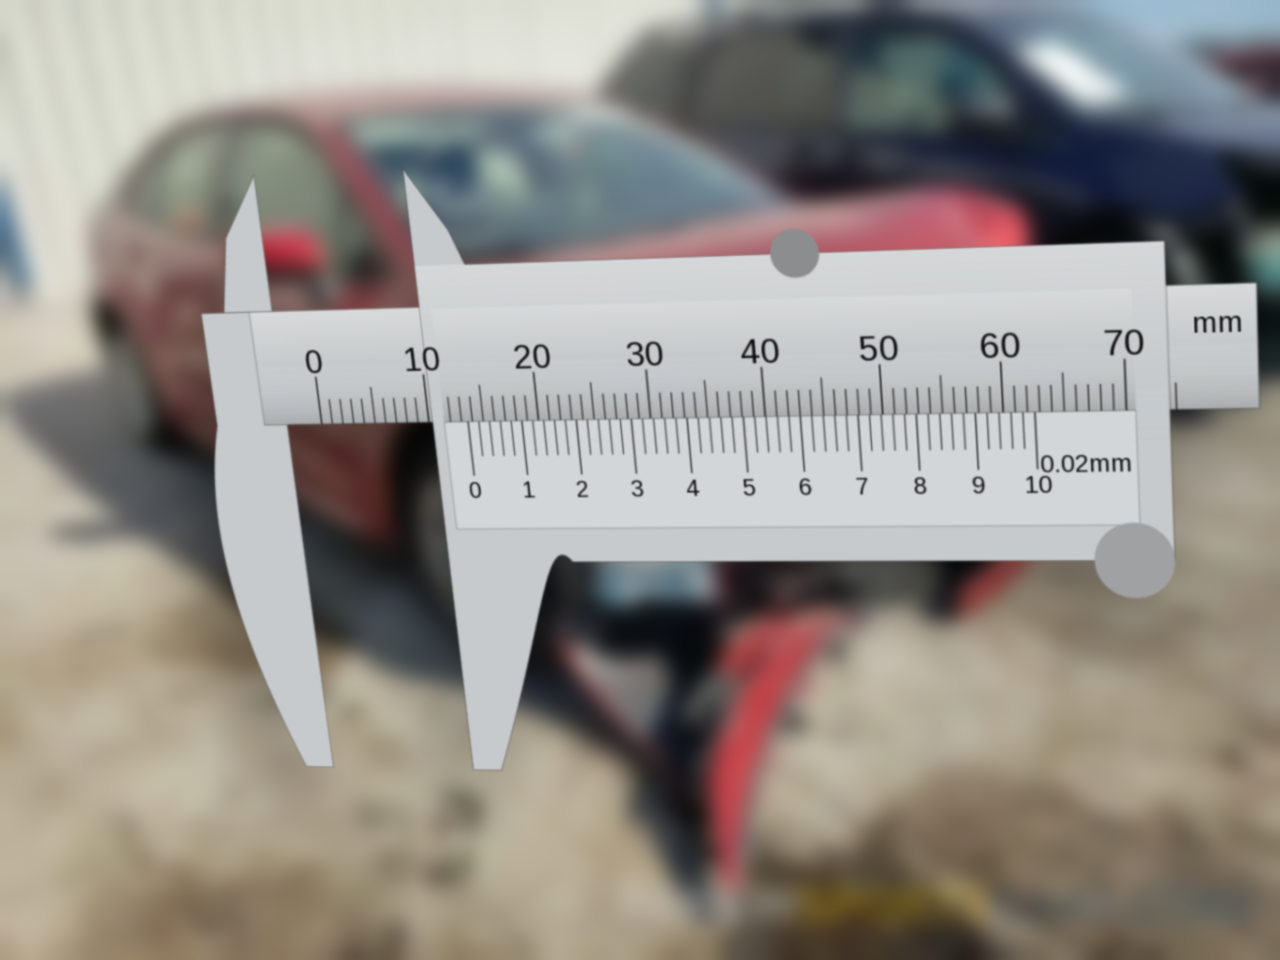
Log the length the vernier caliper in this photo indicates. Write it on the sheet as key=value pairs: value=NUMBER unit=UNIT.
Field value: value=13.6 unit=mm
